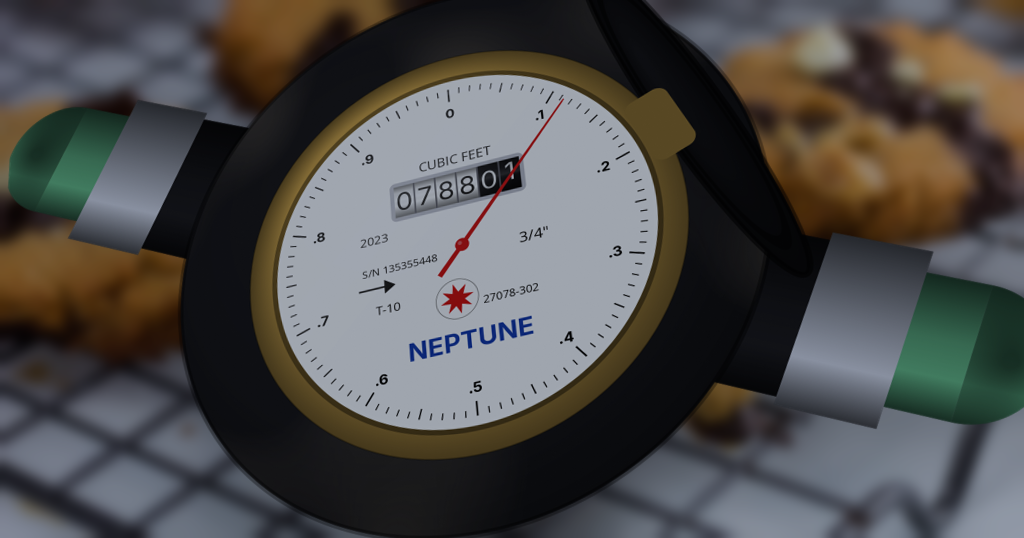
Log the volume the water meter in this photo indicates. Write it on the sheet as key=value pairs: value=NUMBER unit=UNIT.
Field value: value=78801.11 unit=ft³
